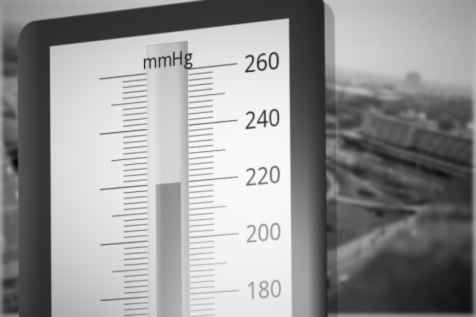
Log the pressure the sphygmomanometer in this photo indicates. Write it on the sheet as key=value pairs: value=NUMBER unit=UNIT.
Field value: value=220 unit=mmHg
